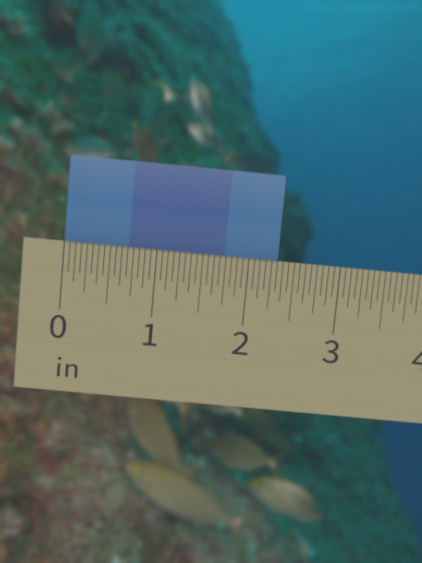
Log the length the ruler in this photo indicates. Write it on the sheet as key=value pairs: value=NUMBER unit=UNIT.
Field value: value=2.3125 unit=in
